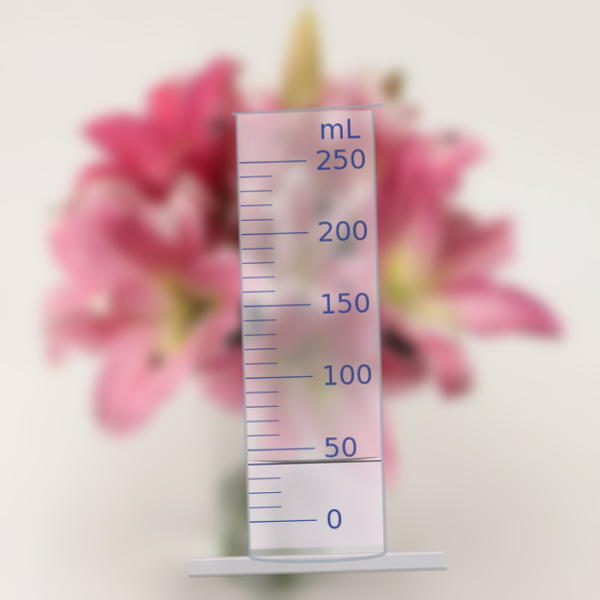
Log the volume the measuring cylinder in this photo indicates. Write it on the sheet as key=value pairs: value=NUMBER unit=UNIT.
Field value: value=40 unit=mL
